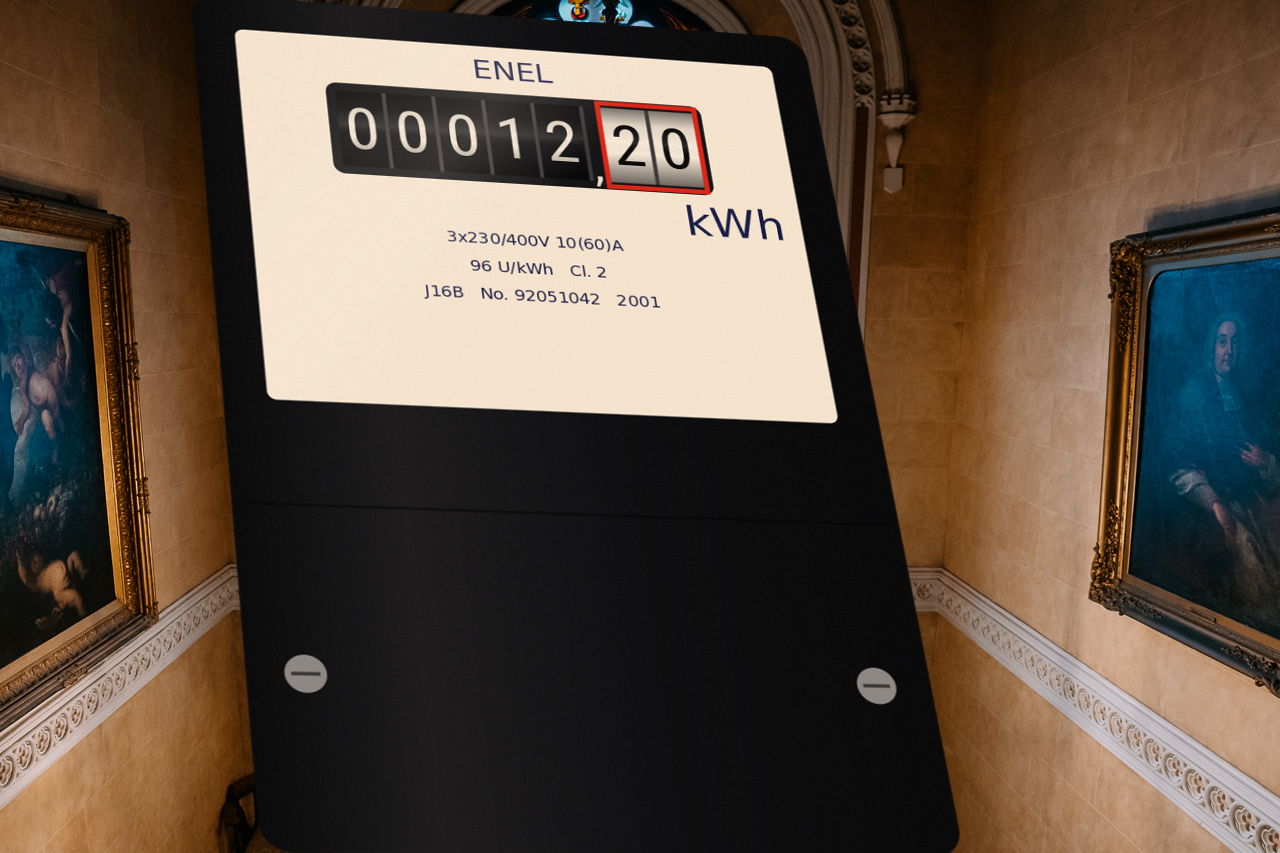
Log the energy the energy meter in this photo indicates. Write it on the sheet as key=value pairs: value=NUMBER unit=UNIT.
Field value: value=12.20 unit=kWh
